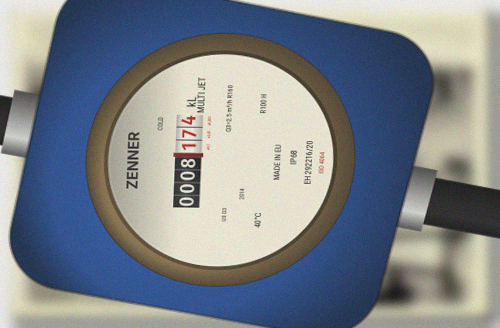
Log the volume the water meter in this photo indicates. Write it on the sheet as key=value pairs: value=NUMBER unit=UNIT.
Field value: value=8.174 unit=kL
